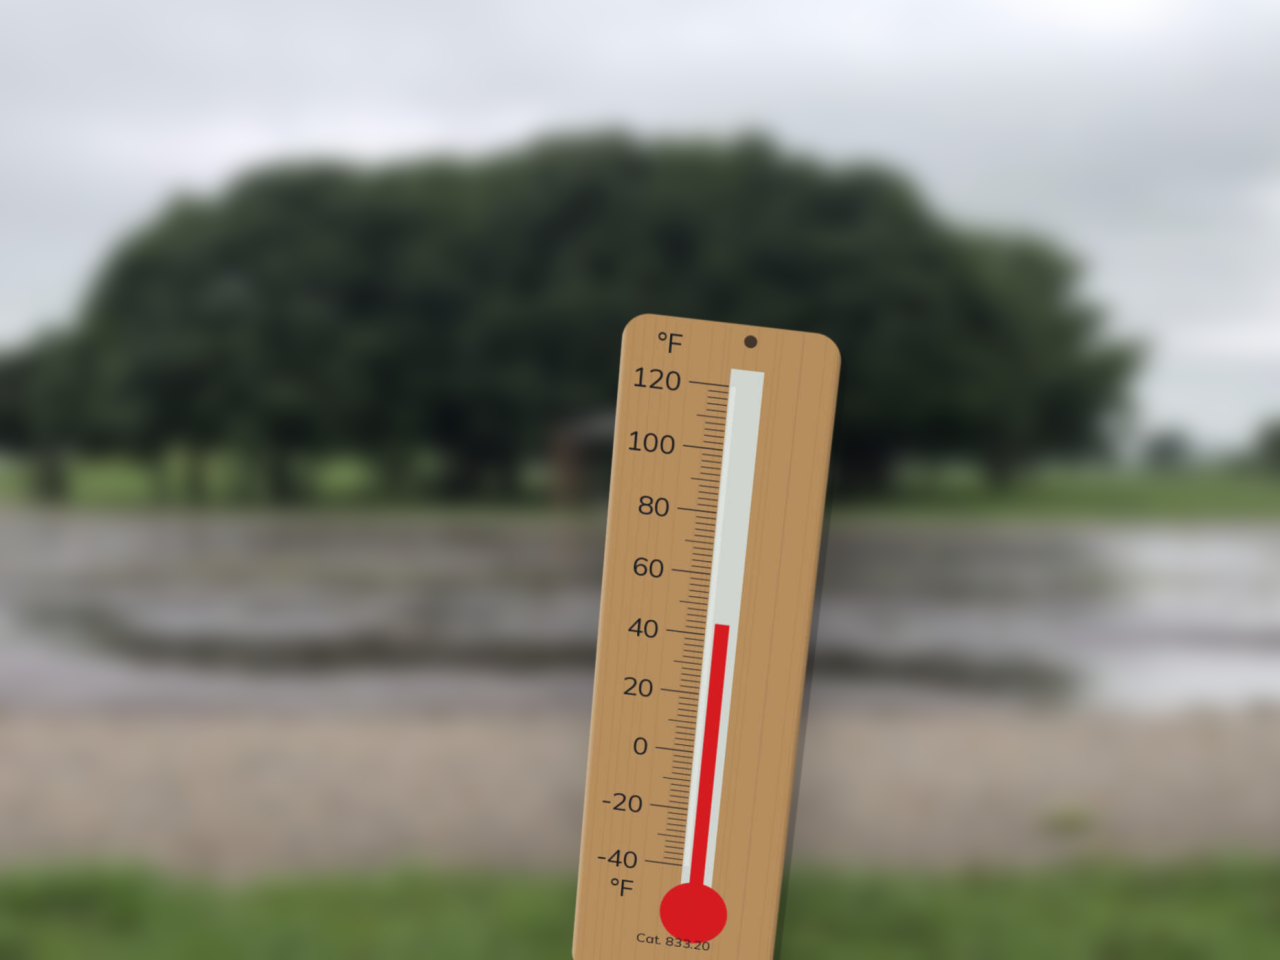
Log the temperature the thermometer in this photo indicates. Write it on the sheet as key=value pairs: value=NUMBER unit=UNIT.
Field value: value=44 unit=°F
